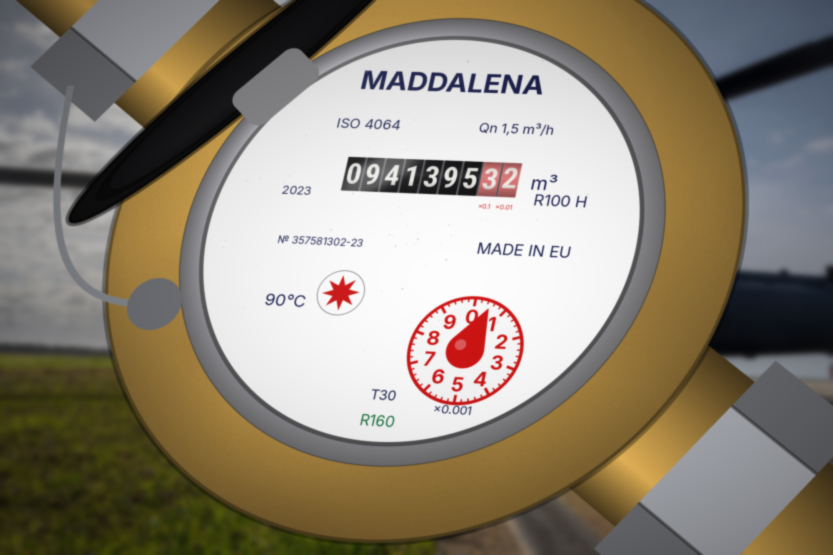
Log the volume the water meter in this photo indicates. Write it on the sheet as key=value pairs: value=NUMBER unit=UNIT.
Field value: value=941395.320 unit=m³
